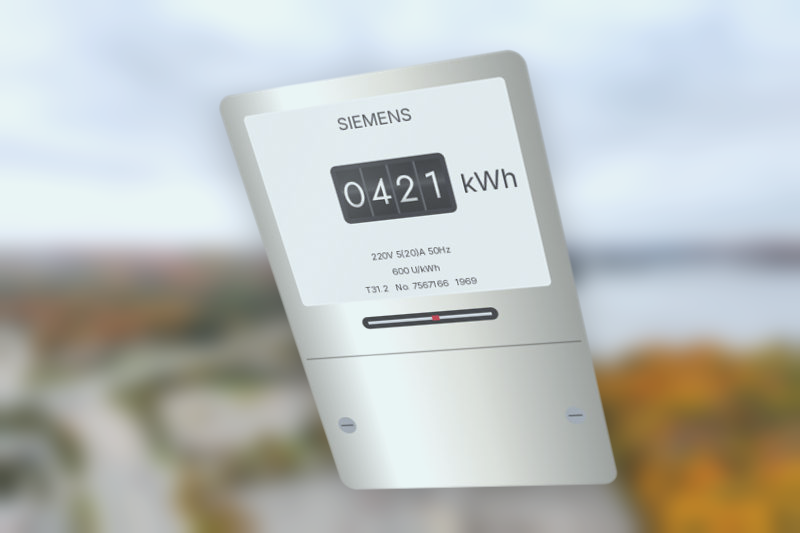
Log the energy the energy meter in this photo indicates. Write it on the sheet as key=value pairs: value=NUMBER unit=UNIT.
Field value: value=421 unit=kWh
